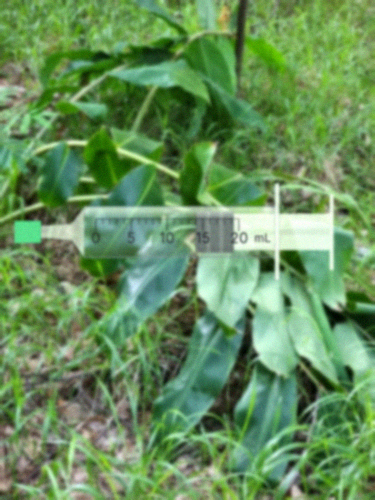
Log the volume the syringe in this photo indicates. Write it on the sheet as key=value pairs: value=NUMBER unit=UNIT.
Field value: value=14 unit=mL
